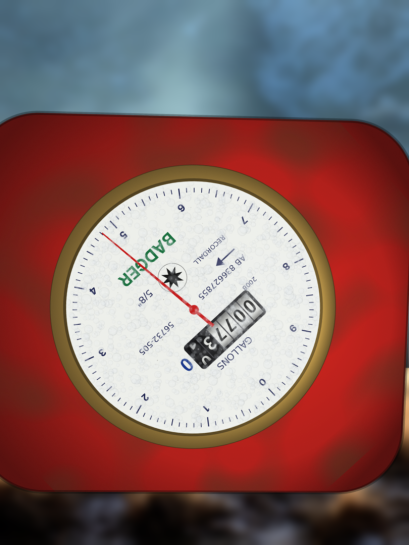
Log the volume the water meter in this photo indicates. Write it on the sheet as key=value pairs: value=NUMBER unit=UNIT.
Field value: value=77304.8 unit=gal
